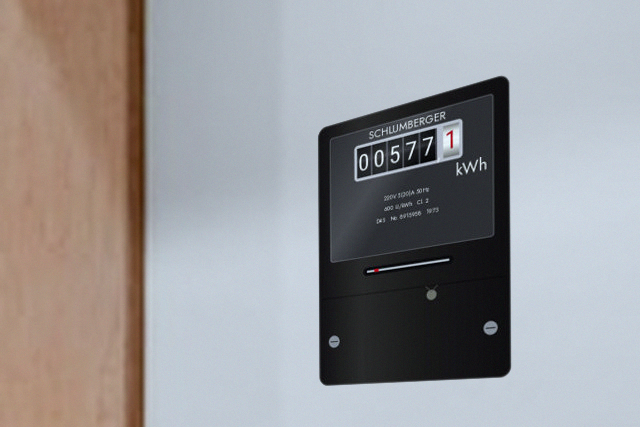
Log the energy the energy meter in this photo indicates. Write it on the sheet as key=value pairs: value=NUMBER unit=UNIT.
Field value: value=577.1 unit=kWh
